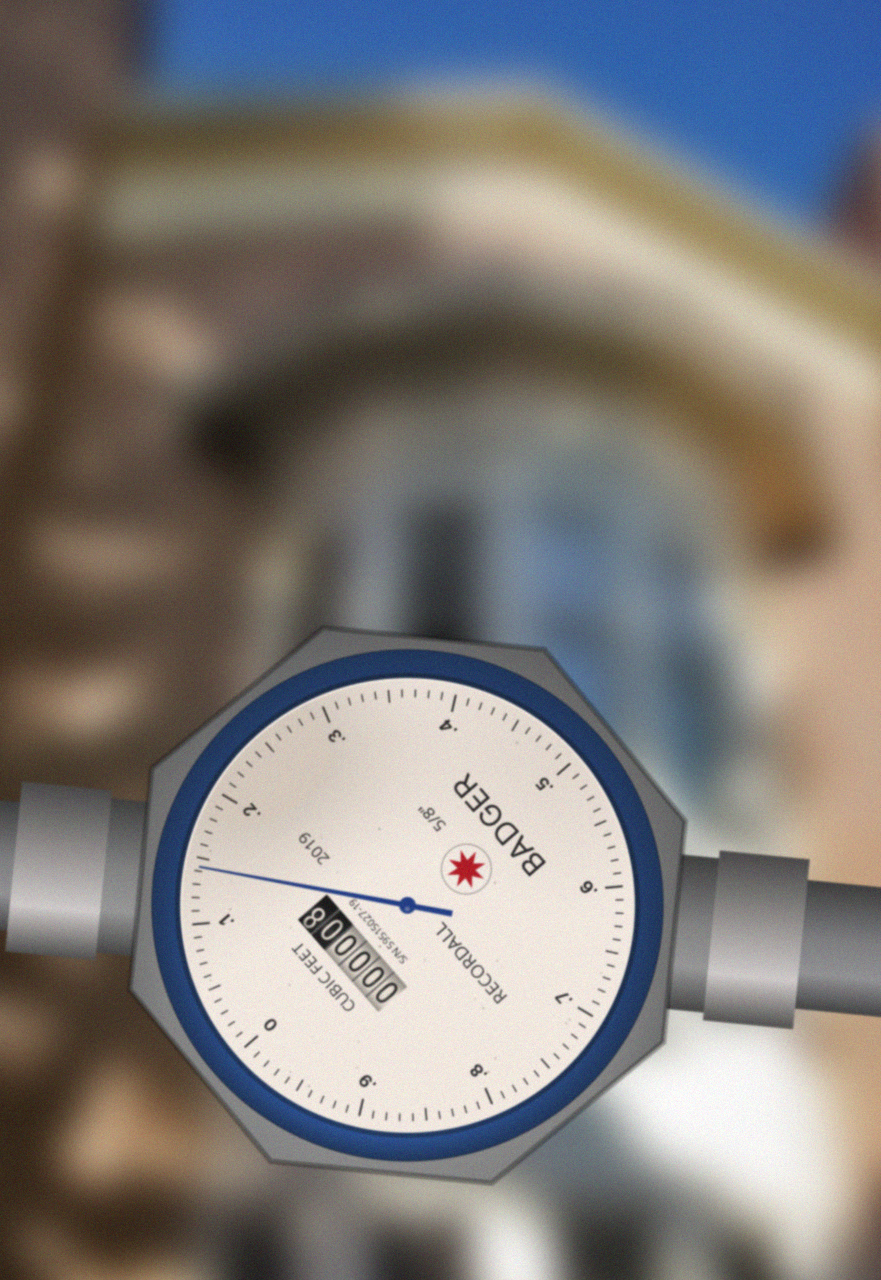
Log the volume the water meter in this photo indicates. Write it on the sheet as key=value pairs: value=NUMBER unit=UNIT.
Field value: value=8.14 unit=ft³
